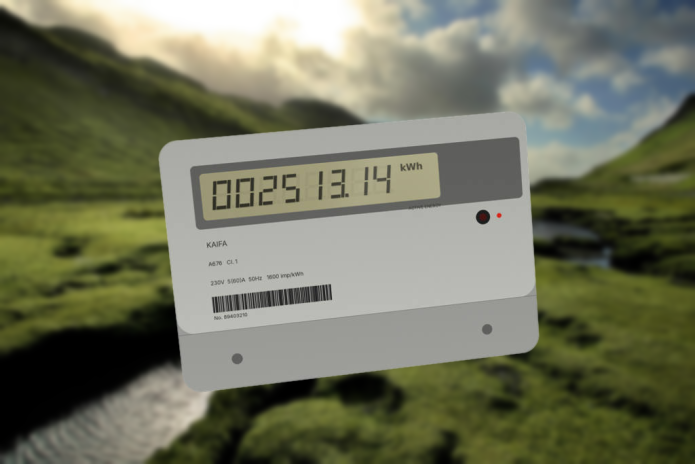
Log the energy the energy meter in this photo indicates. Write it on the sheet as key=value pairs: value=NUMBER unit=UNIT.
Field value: value=2513.14 unit=kWh
